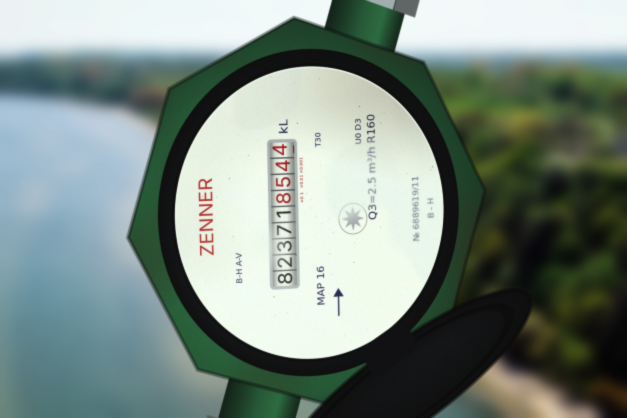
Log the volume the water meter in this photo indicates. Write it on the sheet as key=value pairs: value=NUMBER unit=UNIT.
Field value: value=82371.8544 unit=kL
